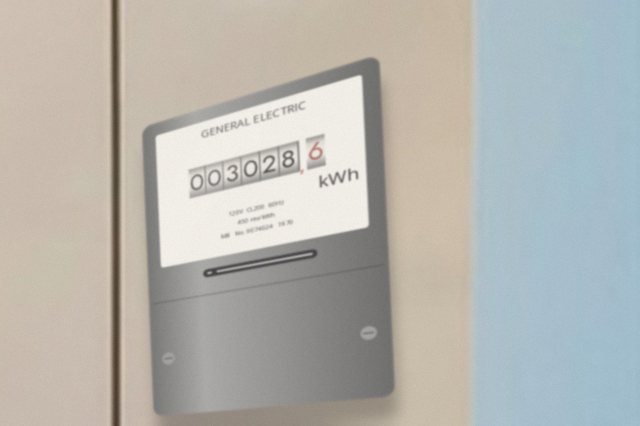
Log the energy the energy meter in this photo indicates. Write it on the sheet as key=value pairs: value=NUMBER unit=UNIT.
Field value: value=3028.6 unit=kWh
